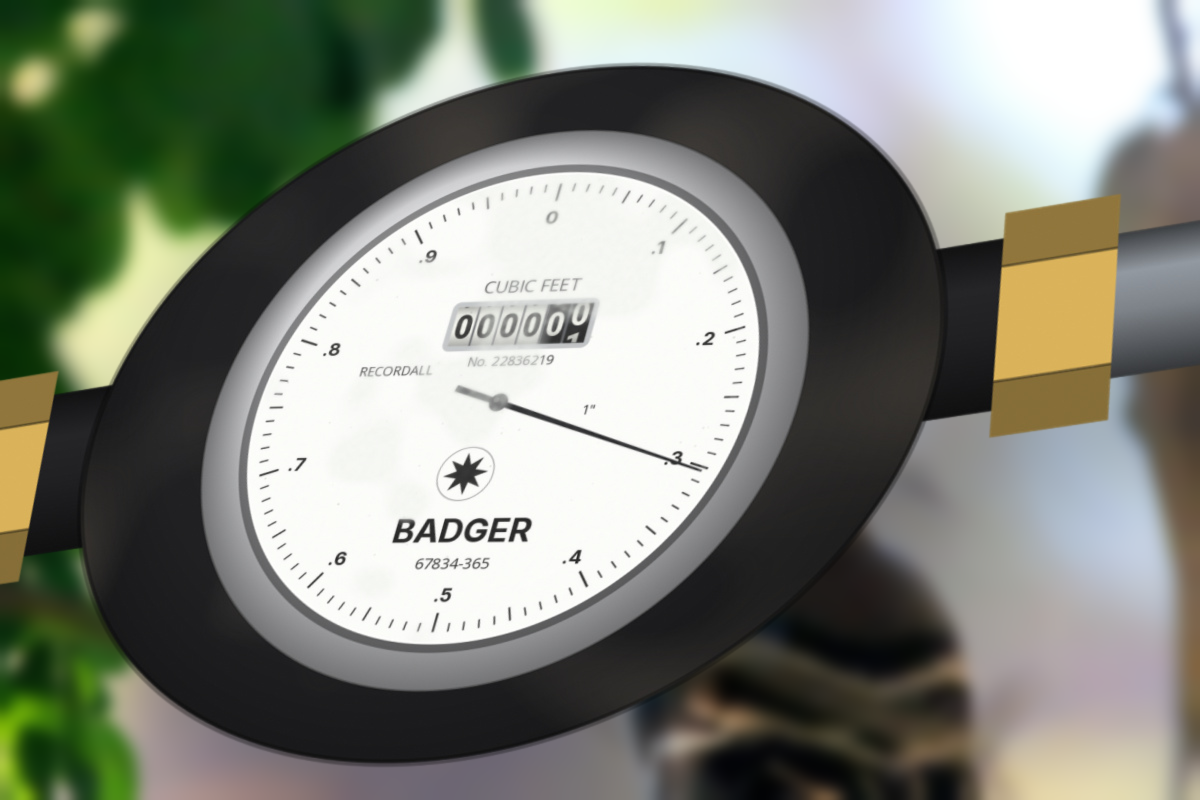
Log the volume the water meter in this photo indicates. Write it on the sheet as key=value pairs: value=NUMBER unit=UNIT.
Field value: value=0.30 unit=ft³
